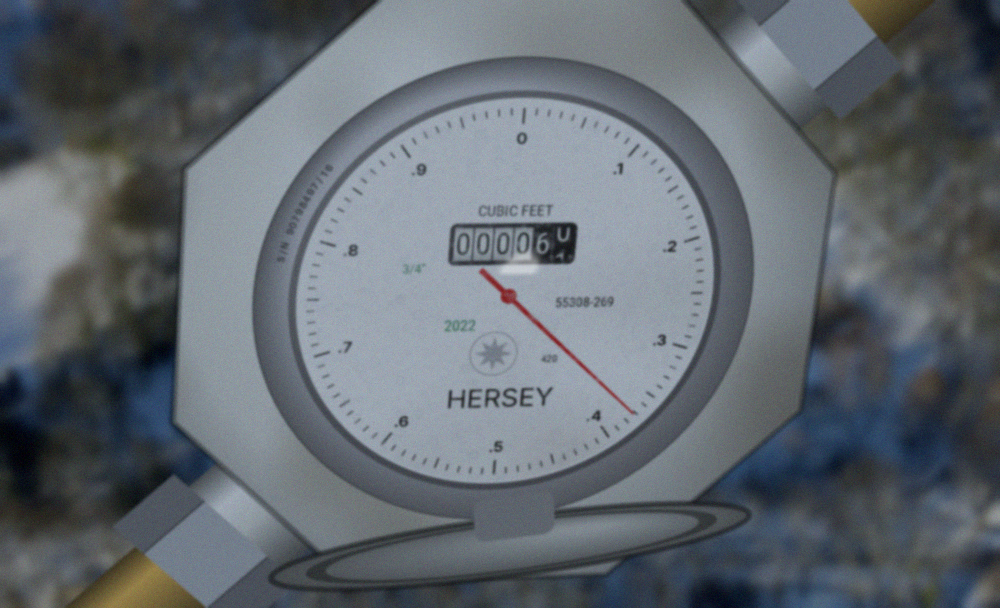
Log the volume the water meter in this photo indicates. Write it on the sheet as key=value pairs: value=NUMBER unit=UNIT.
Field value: value=60.37 unit=ft³
